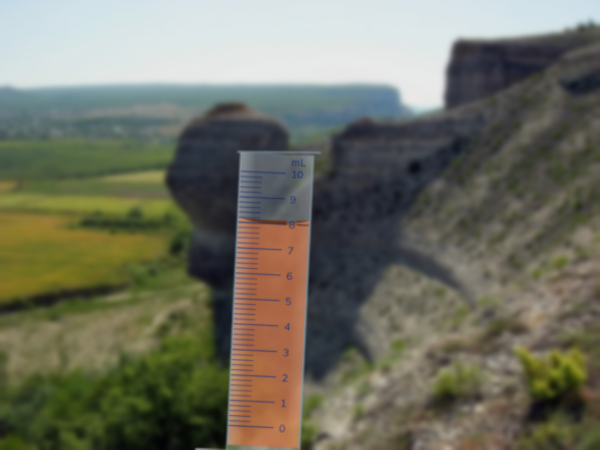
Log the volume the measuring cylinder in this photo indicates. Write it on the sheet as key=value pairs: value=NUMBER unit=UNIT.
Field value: value=8 unit=mL
